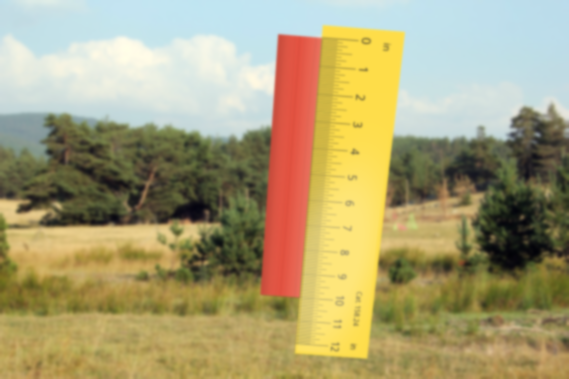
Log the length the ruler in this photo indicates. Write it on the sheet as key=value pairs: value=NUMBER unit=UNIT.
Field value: value=10 unit=in
